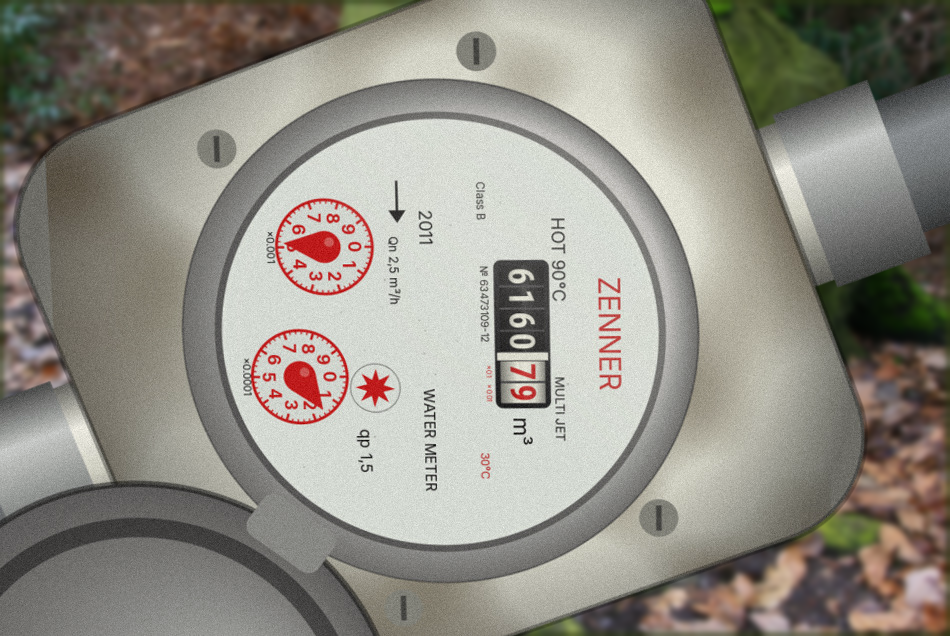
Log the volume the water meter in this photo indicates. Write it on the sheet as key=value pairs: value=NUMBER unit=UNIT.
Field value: value=6160.7951 unit=m³
